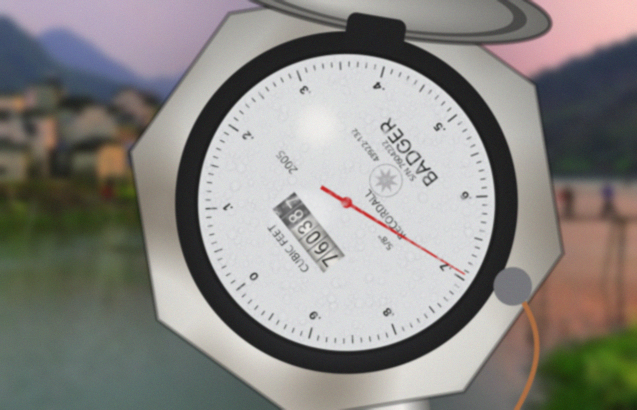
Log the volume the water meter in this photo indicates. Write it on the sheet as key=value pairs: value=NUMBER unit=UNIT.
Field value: value=760386.69 unit=ft³
